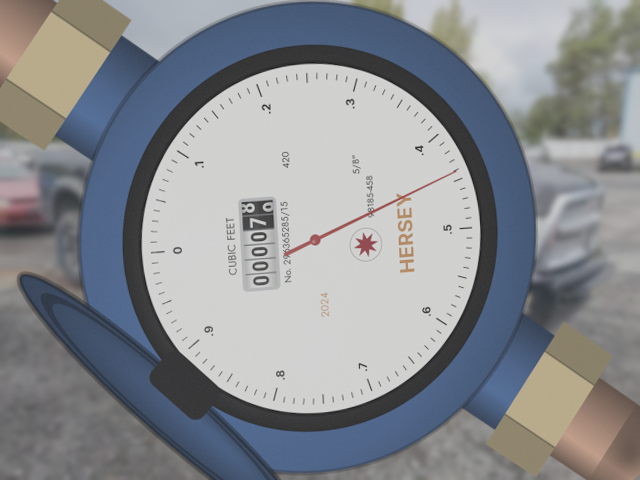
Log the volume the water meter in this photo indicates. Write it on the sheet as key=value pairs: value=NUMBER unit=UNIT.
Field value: value=78.44 unit=ft³
